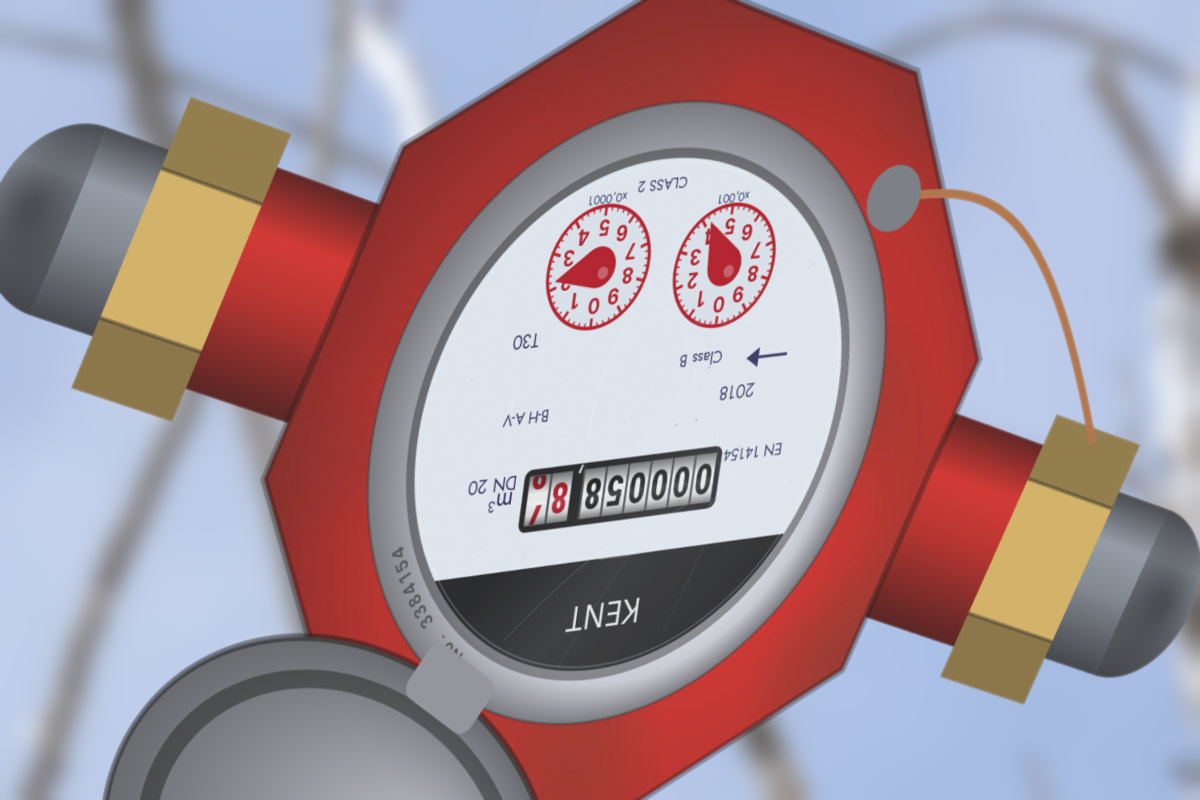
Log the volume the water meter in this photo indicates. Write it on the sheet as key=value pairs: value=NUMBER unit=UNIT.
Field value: value=58.8742 unit=m³
